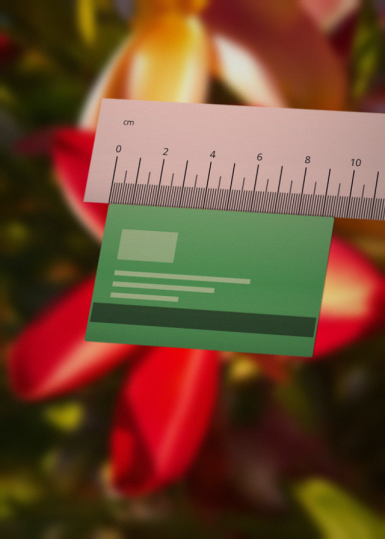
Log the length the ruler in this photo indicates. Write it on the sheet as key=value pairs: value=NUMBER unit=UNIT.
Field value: value=9.5 unit=cm
